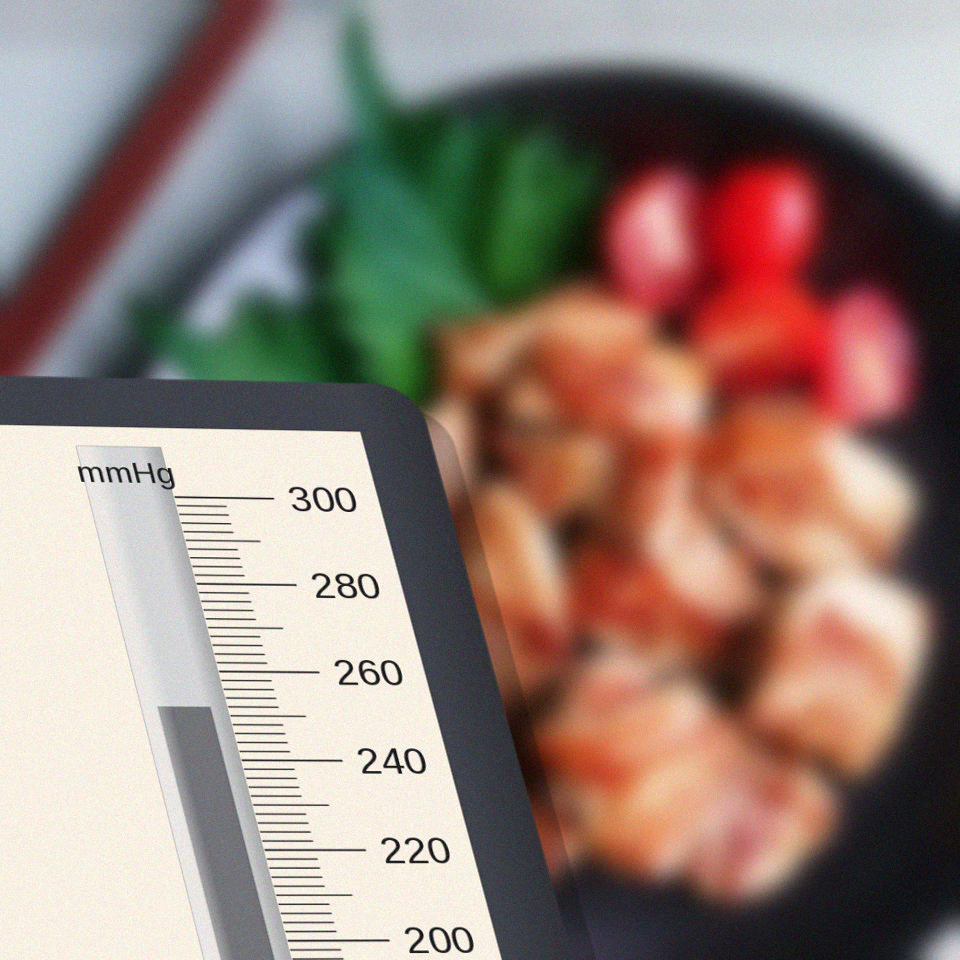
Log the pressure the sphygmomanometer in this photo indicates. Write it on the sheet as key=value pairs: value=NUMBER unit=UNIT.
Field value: value=252 unit=mmHg
